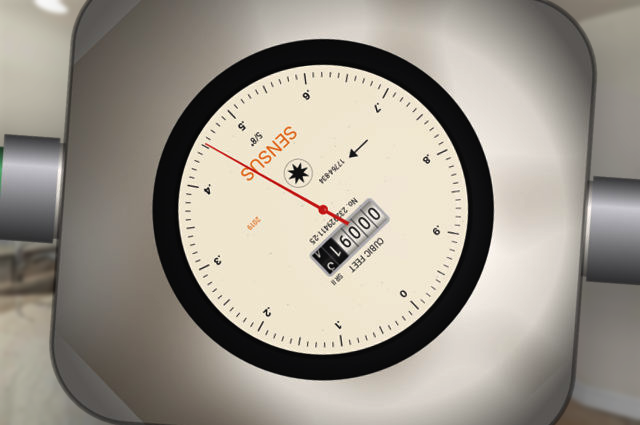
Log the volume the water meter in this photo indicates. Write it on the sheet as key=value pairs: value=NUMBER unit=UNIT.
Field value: value=913.45 unit=ft³
